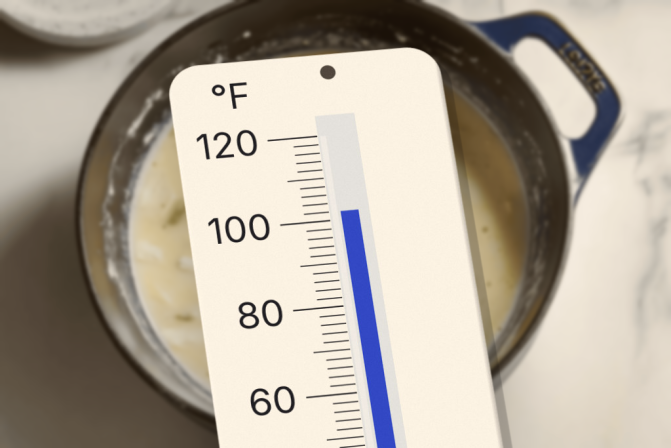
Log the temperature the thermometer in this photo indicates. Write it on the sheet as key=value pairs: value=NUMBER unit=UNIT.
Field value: value=102 unit=°F
